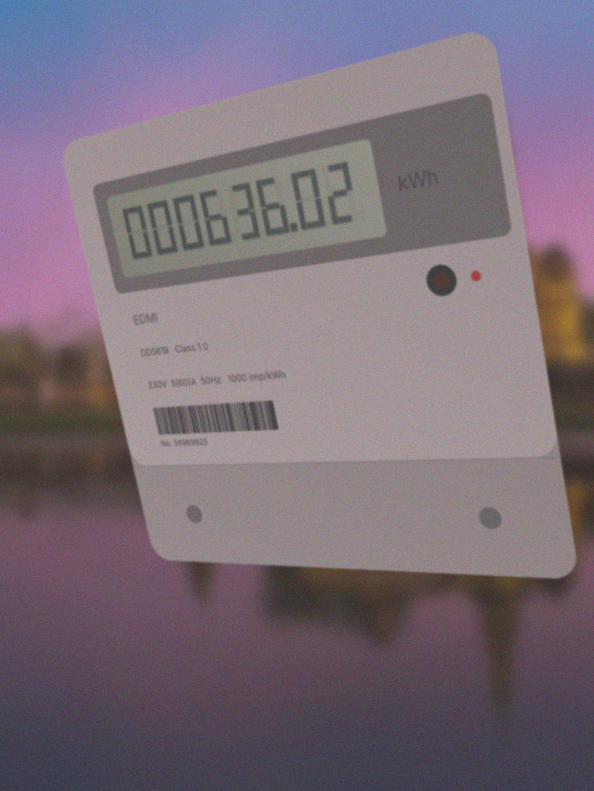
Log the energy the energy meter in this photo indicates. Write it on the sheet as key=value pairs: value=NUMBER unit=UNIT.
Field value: value=636.02 unit=kWh
